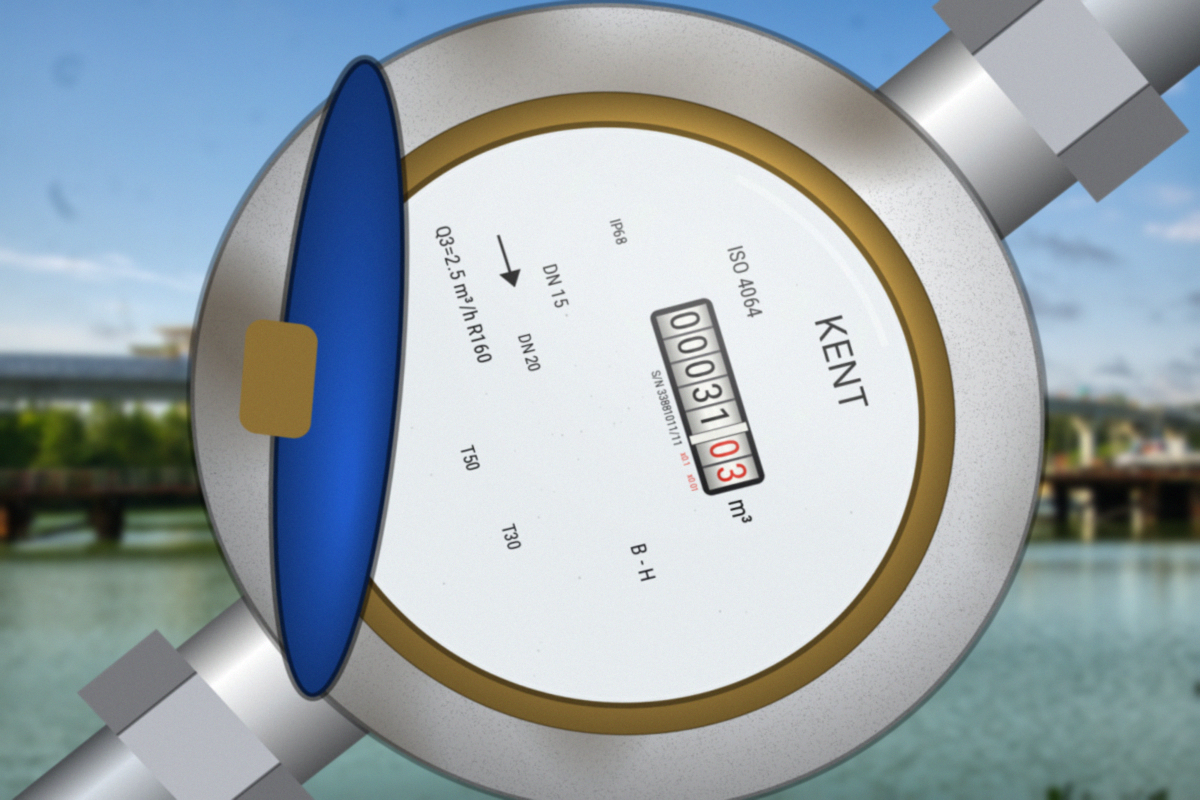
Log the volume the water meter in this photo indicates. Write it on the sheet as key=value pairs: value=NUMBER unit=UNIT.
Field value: value=31.03 unit=m³
